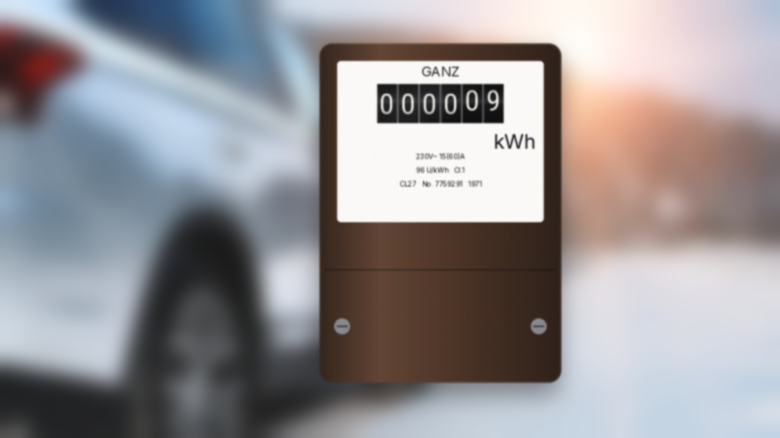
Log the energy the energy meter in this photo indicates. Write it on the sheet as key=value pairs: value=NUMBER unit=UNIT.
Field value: value=9 unit=kWh
